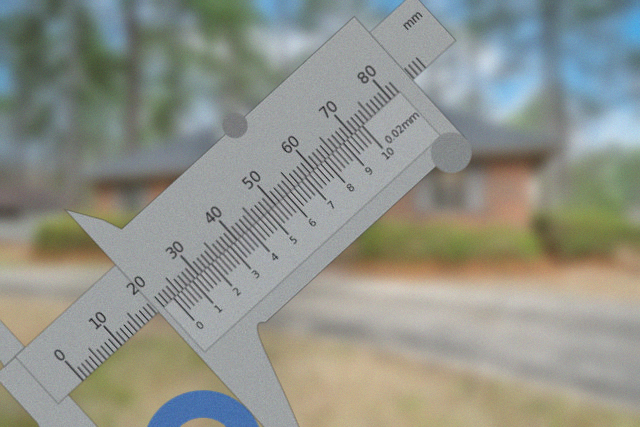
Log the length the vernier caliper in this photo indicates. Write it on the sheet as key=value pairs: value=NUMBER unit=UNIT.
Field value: value=23.5 unit=mm
